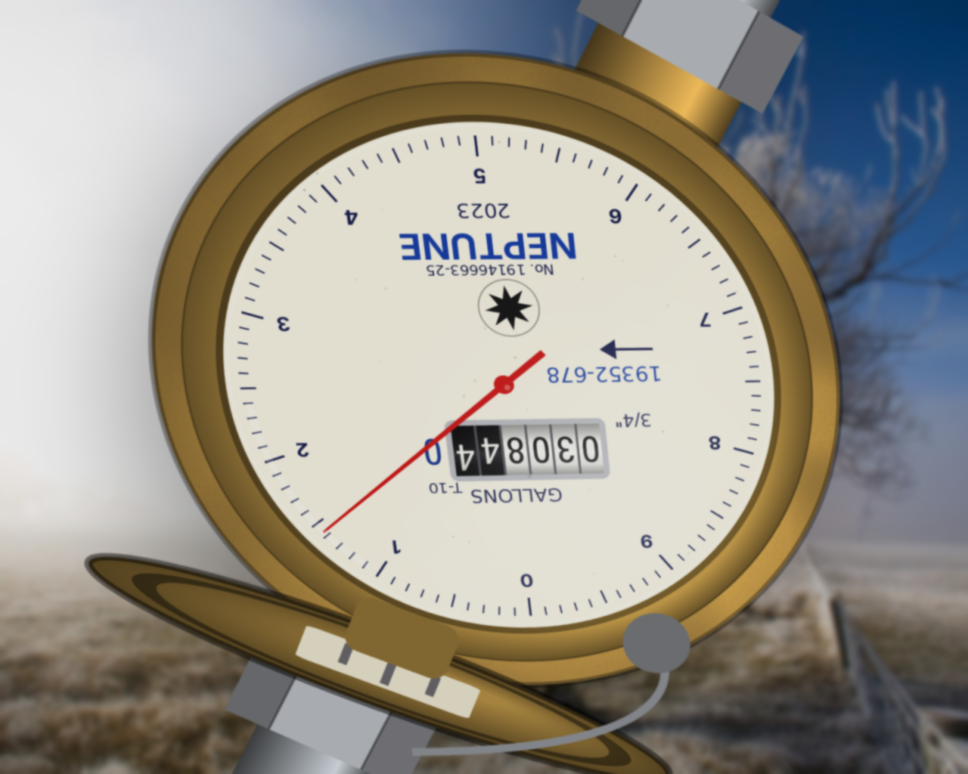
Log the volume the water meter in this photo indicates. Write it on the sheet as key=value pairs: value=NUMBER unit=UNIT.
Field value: value=308441.4 unit=gal
